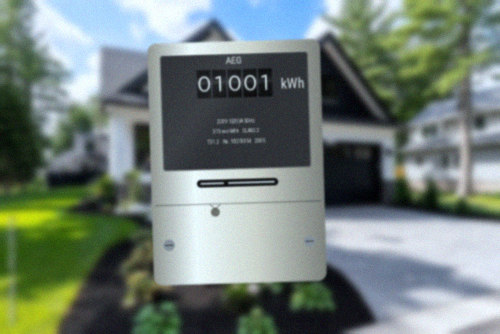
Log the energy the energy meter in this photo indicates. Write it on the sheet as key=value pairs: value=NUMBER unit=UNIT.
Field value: value=1001 unit=kWh
